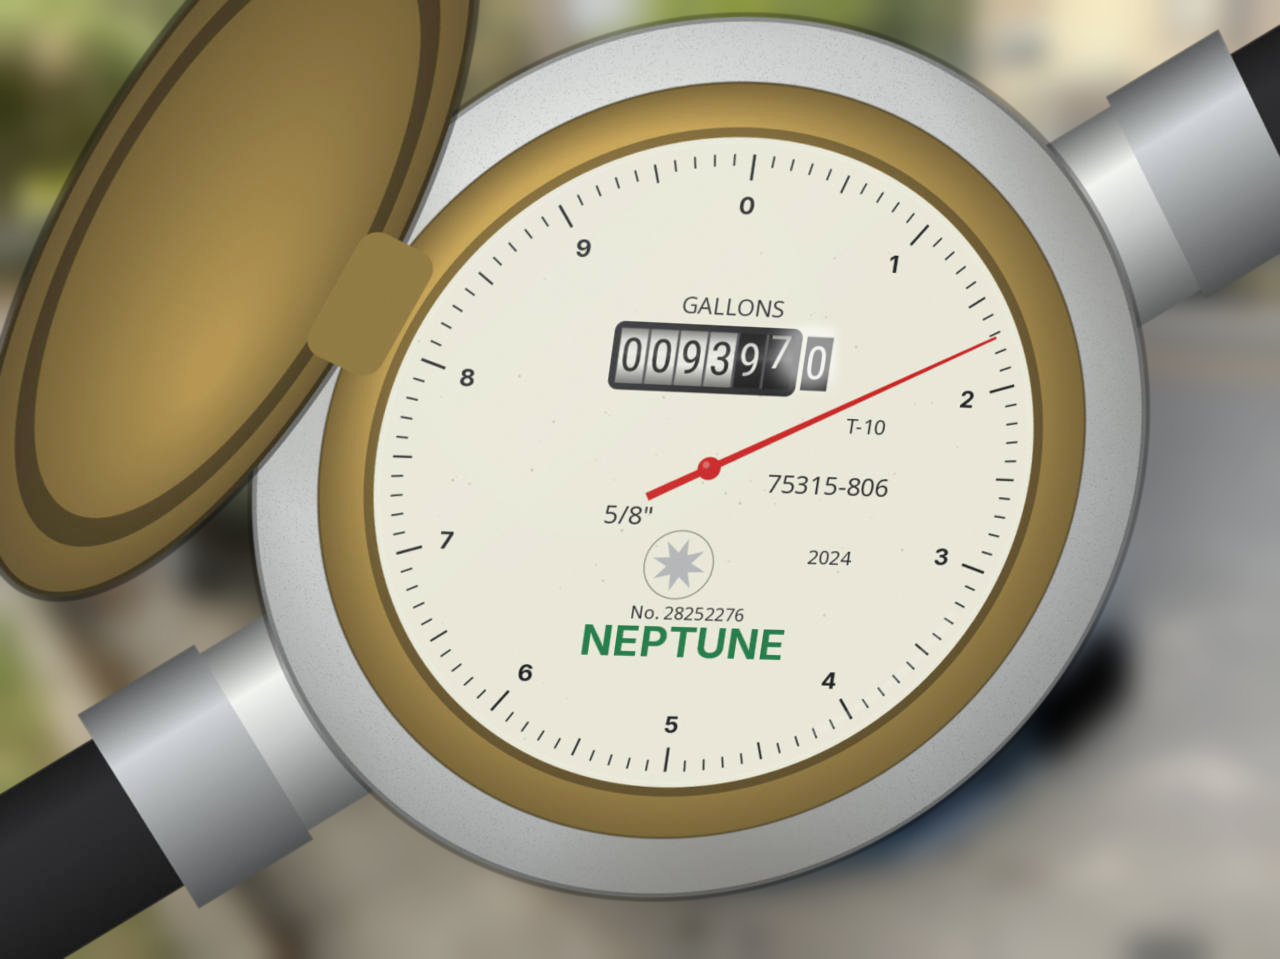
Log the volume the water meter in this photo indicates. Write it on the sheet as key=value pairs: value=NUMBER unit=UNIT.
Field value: value=93971.7 unit=gal
